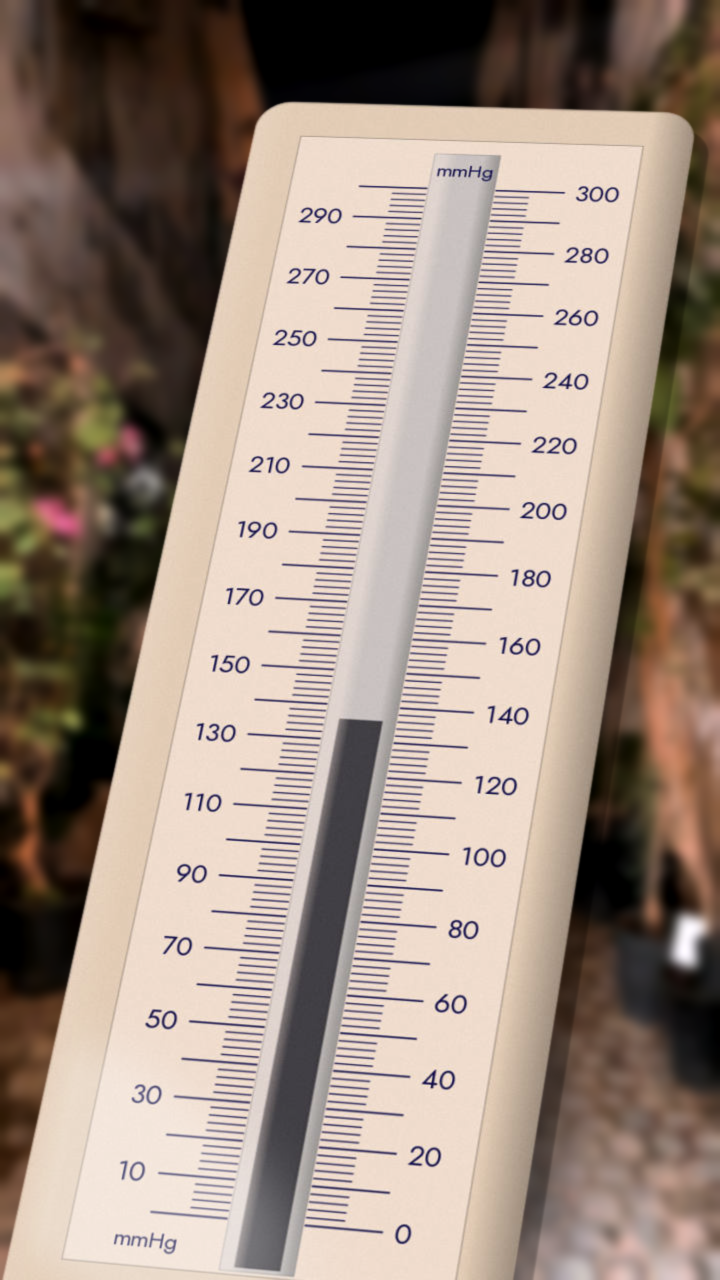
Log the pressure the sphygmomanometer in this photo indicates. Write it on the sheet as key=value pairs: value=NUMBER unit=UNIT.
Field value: value=136 unit=mmHg
